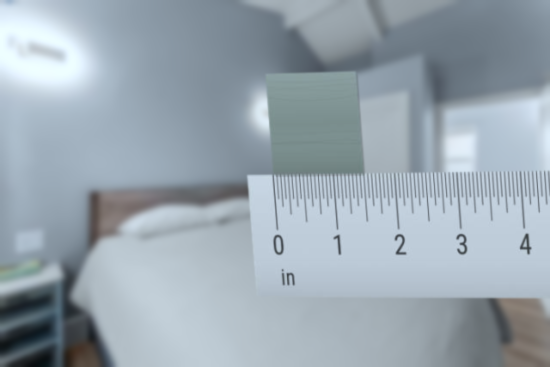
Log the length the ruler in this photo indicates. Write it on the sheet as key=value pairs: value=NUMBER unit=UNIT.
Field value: value=1.5 unit=in
